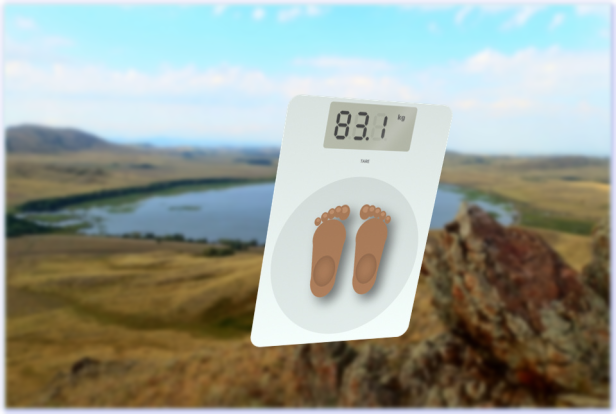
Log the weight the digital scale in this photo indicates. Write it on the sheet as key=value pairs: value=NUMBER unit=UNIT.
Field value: value=83.1 unit=kg
